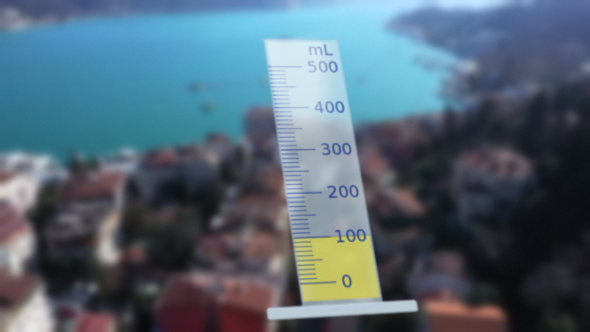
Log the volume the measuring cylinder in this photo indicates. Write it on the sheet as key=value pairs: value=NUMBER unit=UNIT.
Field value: value=100 unit=mL
